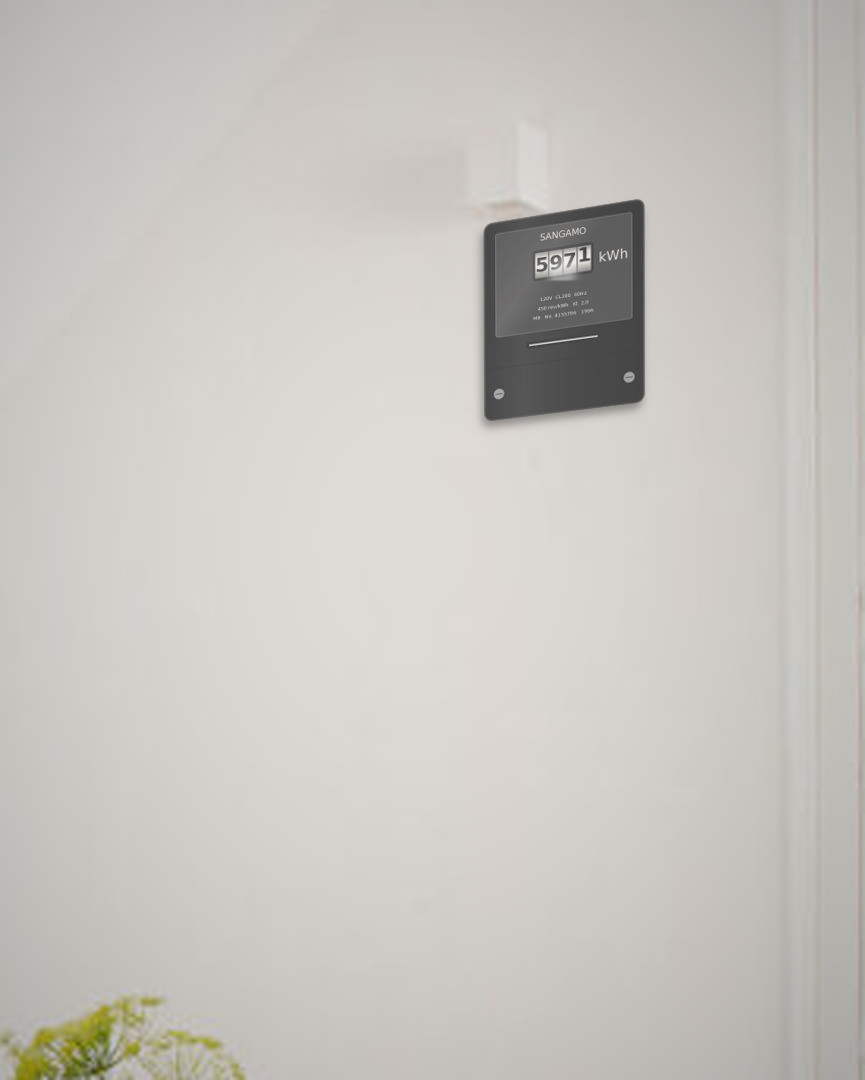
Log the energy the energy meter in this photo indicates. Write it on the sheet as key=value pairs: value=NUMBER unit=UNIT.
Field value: value=5971 unit=kWh
